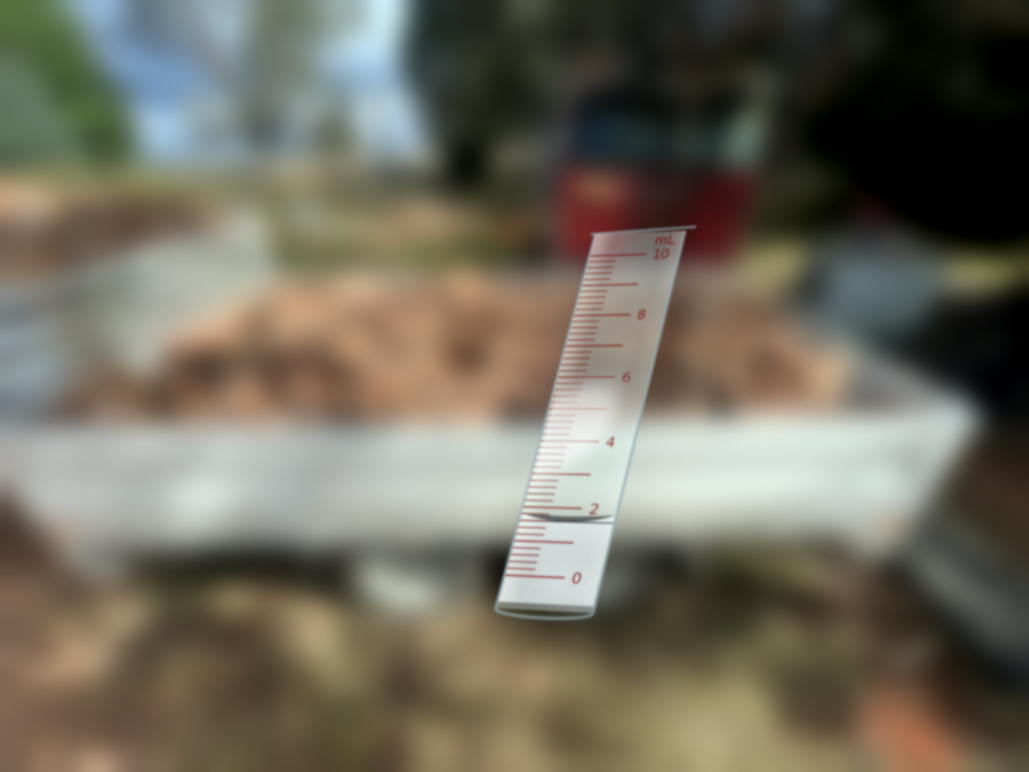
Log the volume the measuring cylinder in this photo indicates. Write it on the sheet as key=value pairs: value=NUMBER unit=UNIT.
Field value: value=1.6 unit=mL
